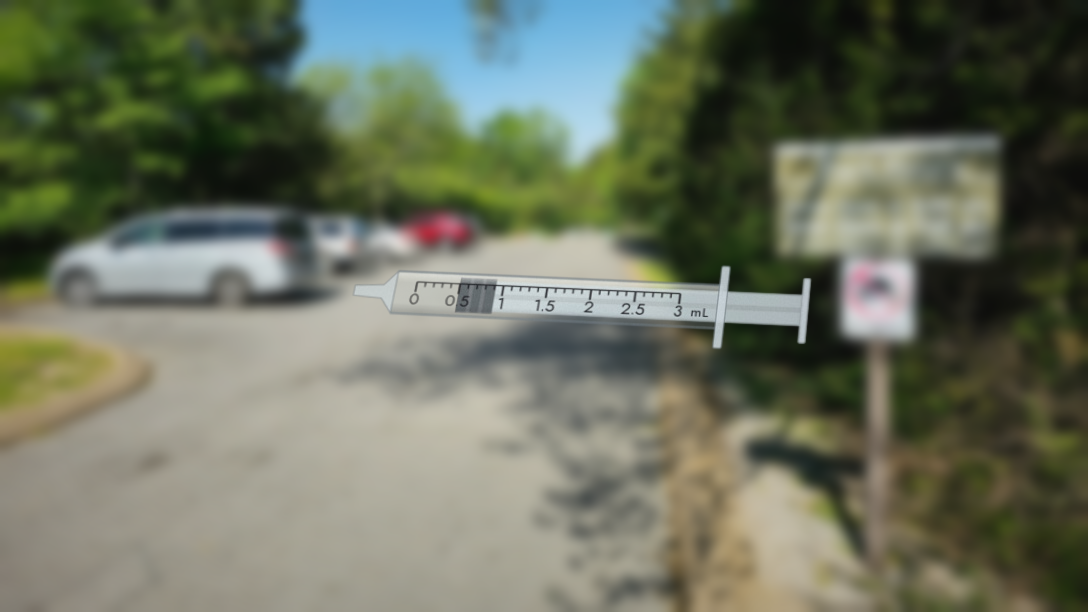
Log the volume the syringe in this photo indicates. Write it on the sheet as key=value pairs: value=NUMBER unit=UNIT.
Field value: value=0.5 unit=mL
